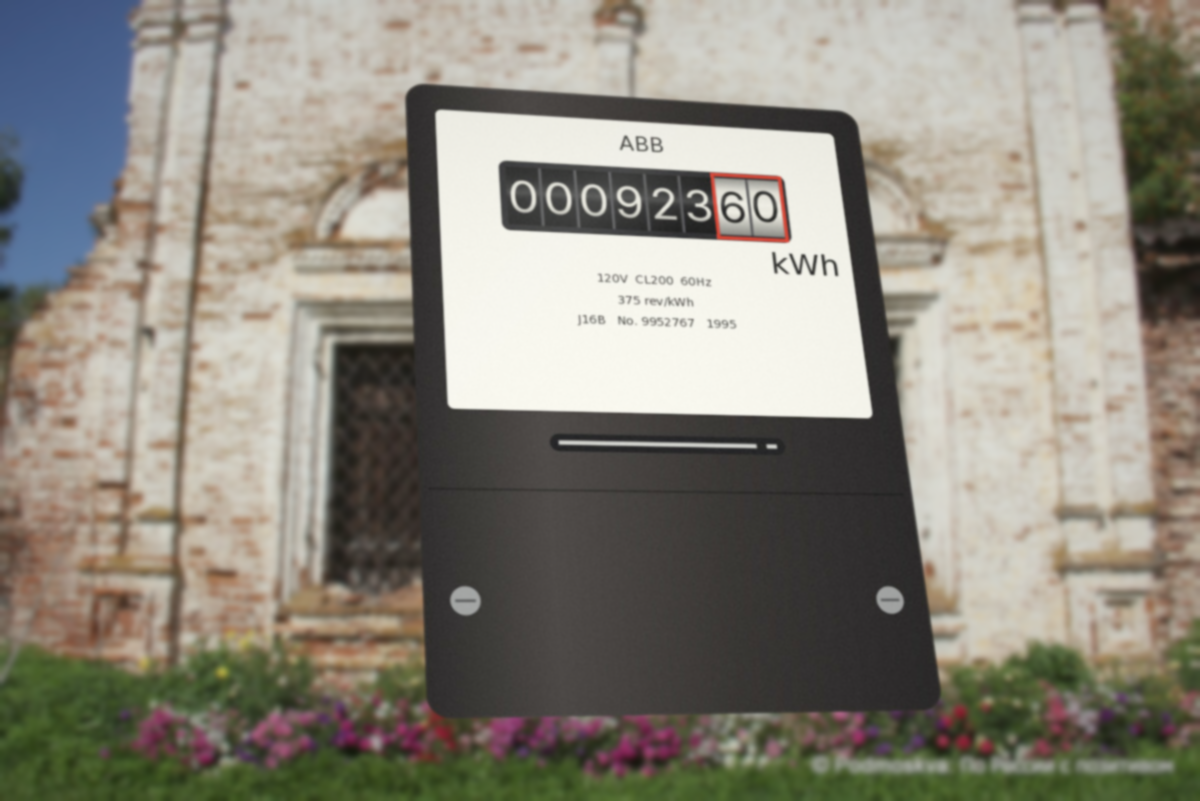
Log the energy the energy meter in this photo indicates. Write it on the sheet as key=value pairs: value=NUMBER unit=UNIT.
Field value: value=923.60 unit=kWh
